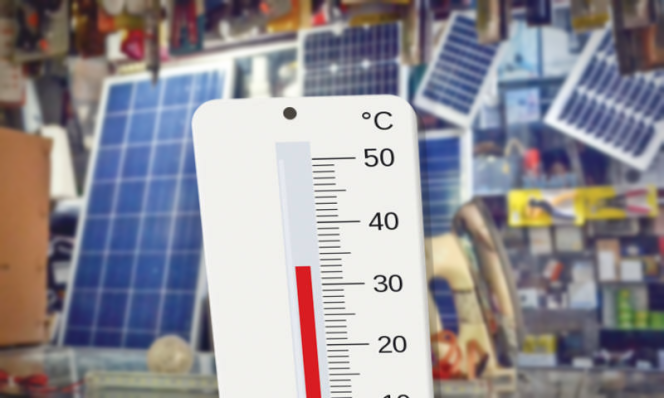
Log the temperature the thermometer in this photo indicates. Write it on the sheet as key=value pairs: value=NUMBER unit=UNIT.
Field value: value=33 unit=°C
